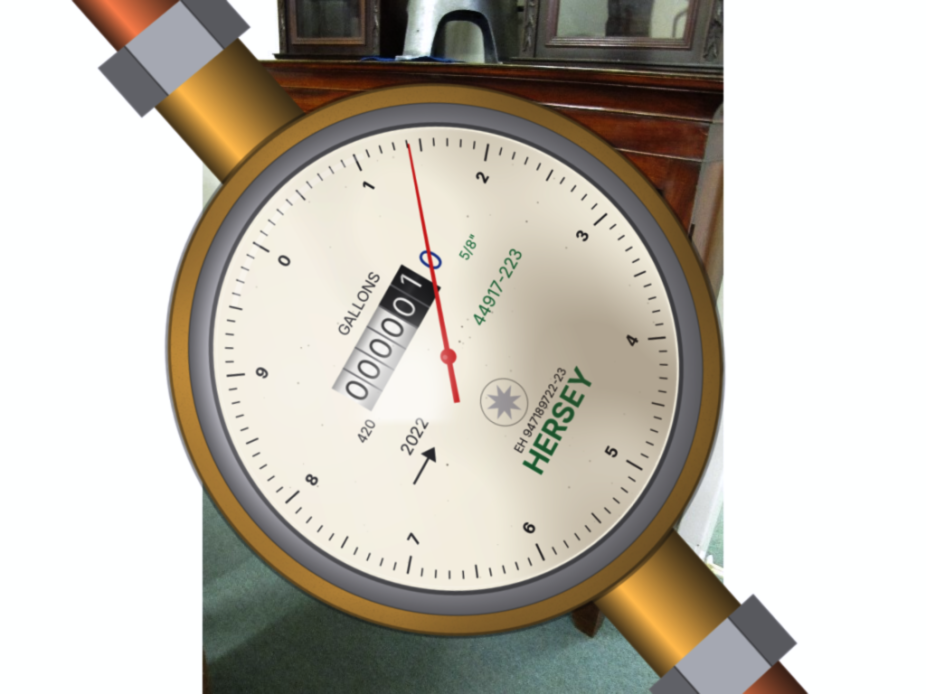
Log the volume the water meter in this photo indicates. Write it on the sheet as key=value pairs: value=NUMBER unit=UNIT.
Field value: value=11.4 unit=gal
